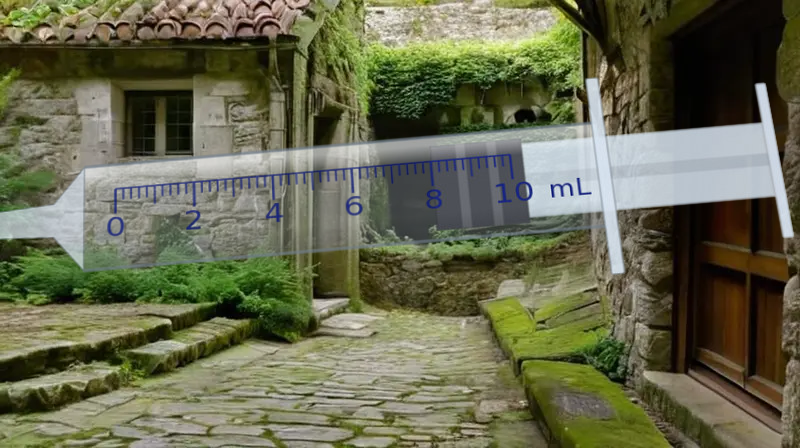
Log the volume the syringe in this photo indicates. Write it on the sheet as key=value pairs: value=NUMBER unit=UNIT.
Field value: value=8 unit=mL
